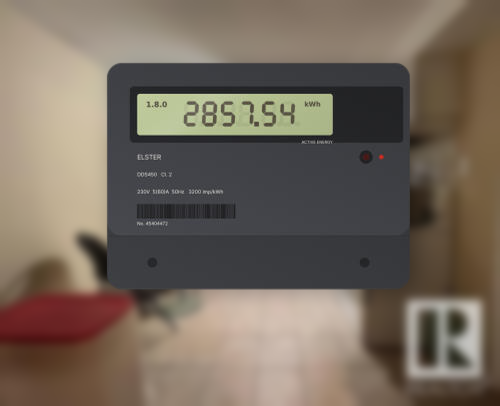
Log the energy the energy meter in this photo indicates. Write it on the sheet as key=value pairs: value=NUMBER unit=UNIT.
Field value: value=2857.54 unit=kWh
